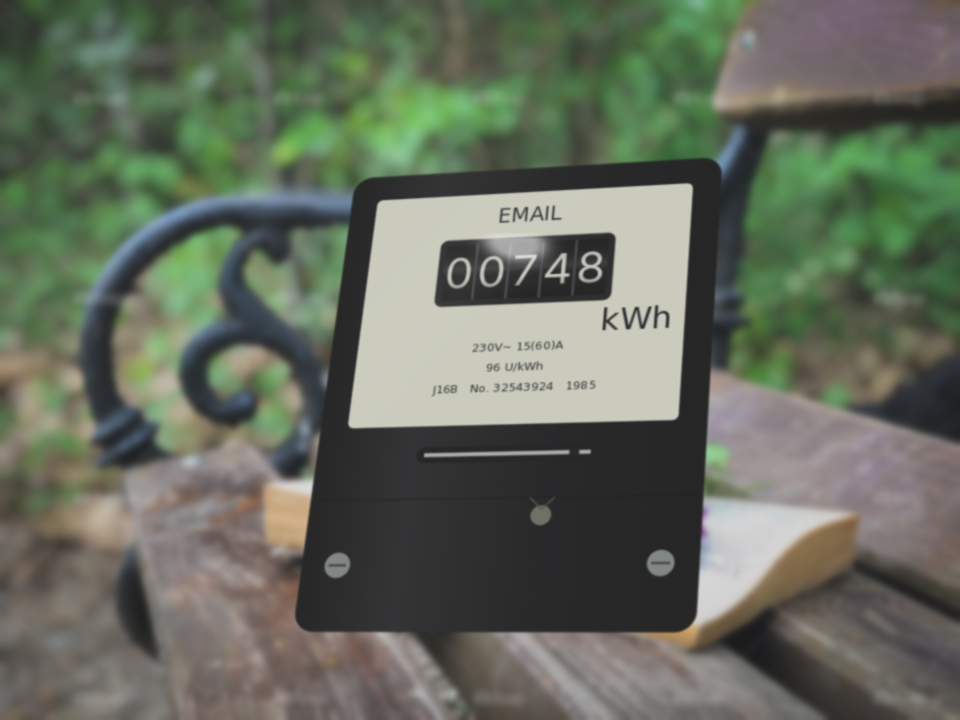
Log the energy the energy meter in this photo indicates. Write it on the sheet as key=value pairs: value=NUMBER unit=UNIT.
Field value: value=748 unit=kWh
